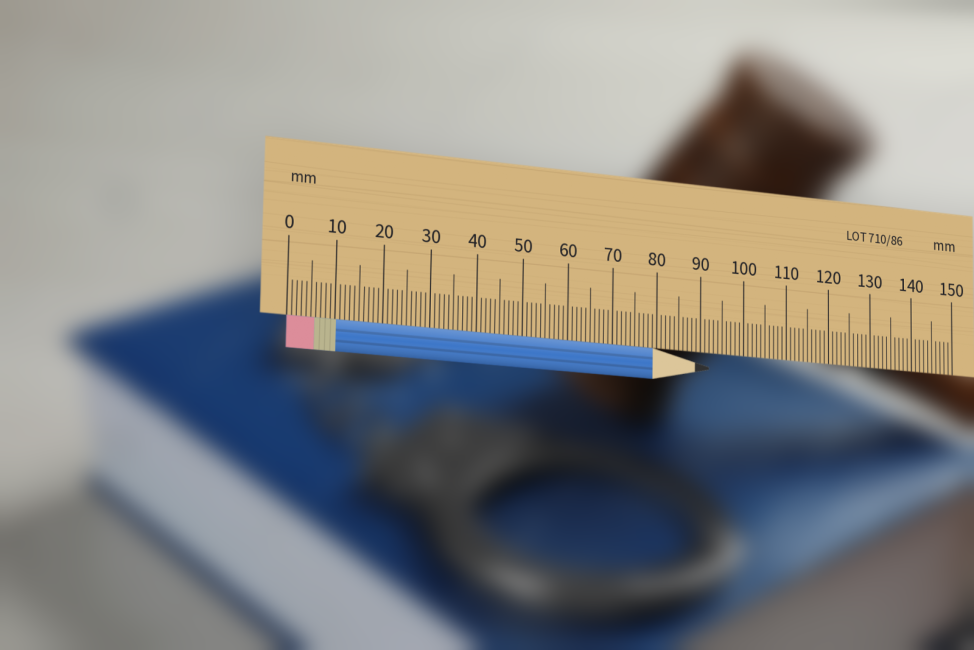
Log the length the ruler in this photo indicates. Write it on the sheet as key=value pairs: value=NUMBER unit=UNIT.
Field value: value=92 unit=mm
